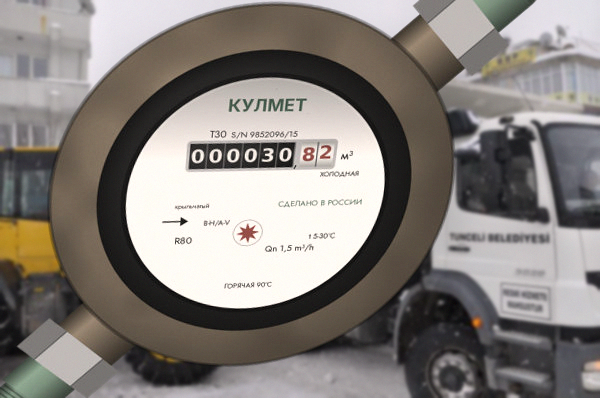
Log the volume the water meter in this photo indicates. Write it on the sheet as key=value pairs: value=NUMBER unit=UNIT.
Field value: value=30.82 unit=m³
